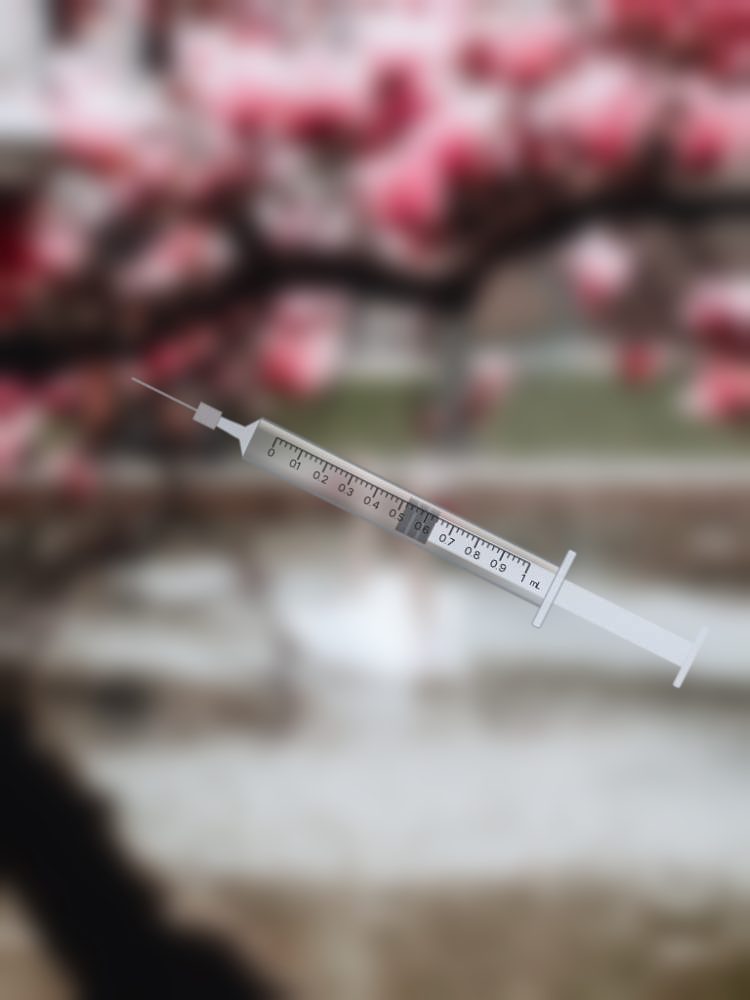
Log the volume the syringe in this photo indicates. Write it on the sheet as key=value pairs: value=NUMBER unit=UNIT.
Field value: value=0.52 unit=mL
